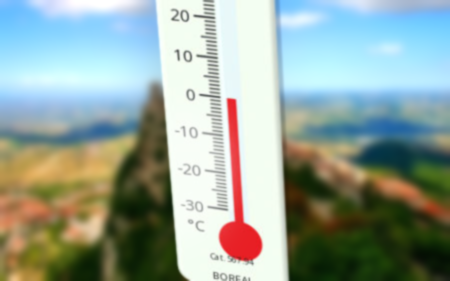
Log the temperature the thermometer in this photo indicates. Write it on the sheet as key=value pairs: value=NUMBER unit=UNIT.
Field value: value=0 unit=°C
